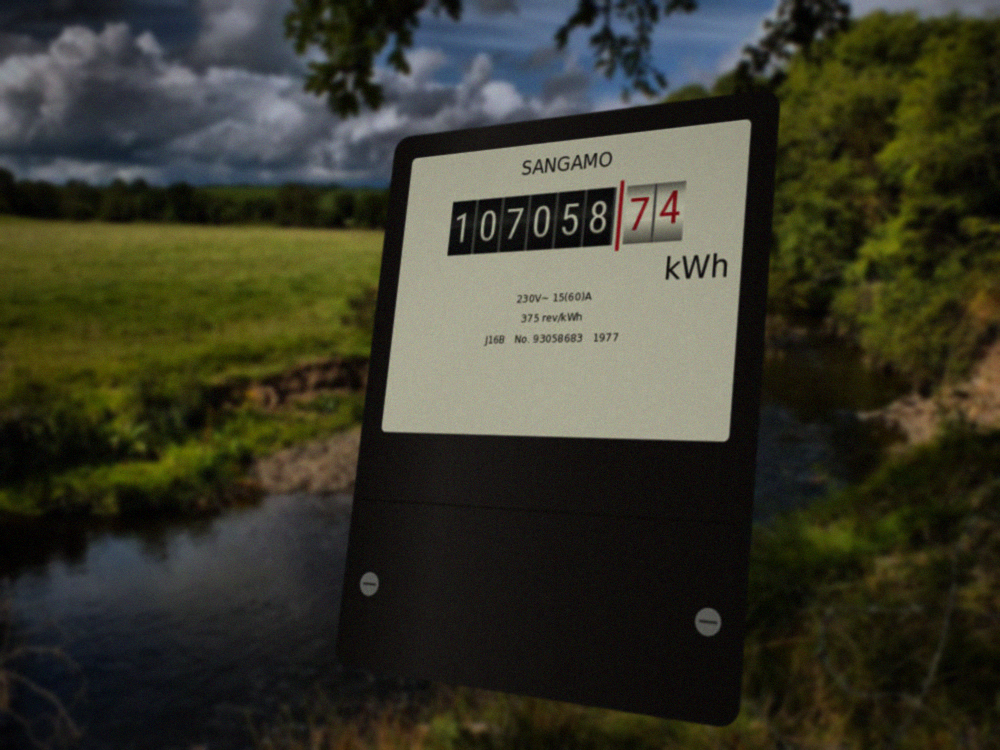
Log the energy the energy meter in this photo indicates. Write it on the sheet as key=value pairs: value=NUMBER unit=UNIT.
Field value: value=107058.74 unit=kWh
